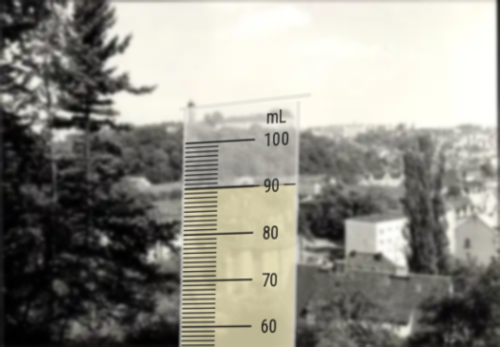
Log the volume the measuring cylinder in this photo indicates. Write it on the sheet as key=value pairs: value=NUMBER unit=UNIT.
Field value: value=90 unit=mL
